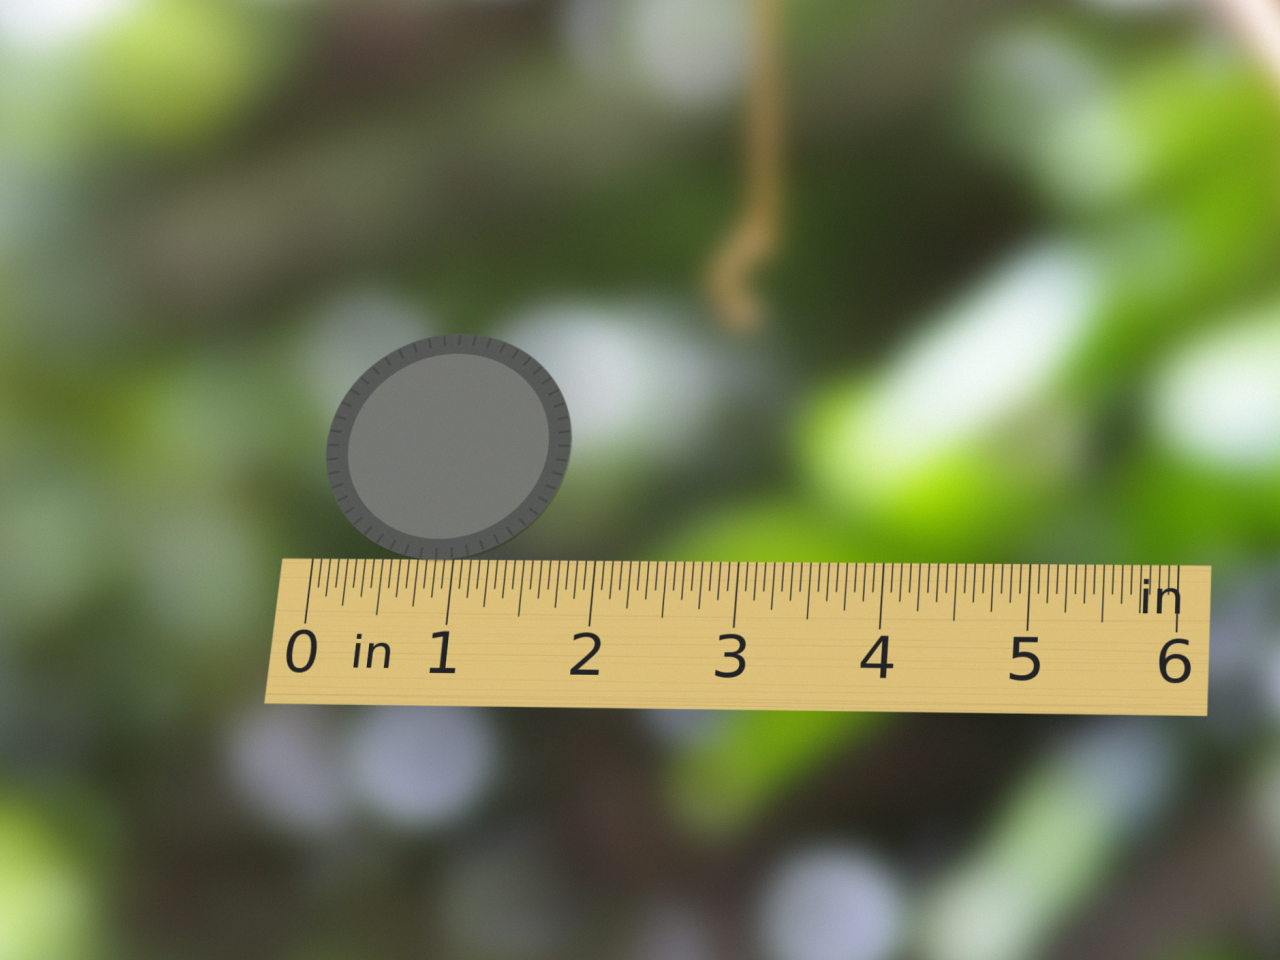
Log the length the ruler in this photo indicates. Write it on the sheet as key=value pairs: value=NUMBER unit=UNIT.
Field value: value=1.75 unit=in
